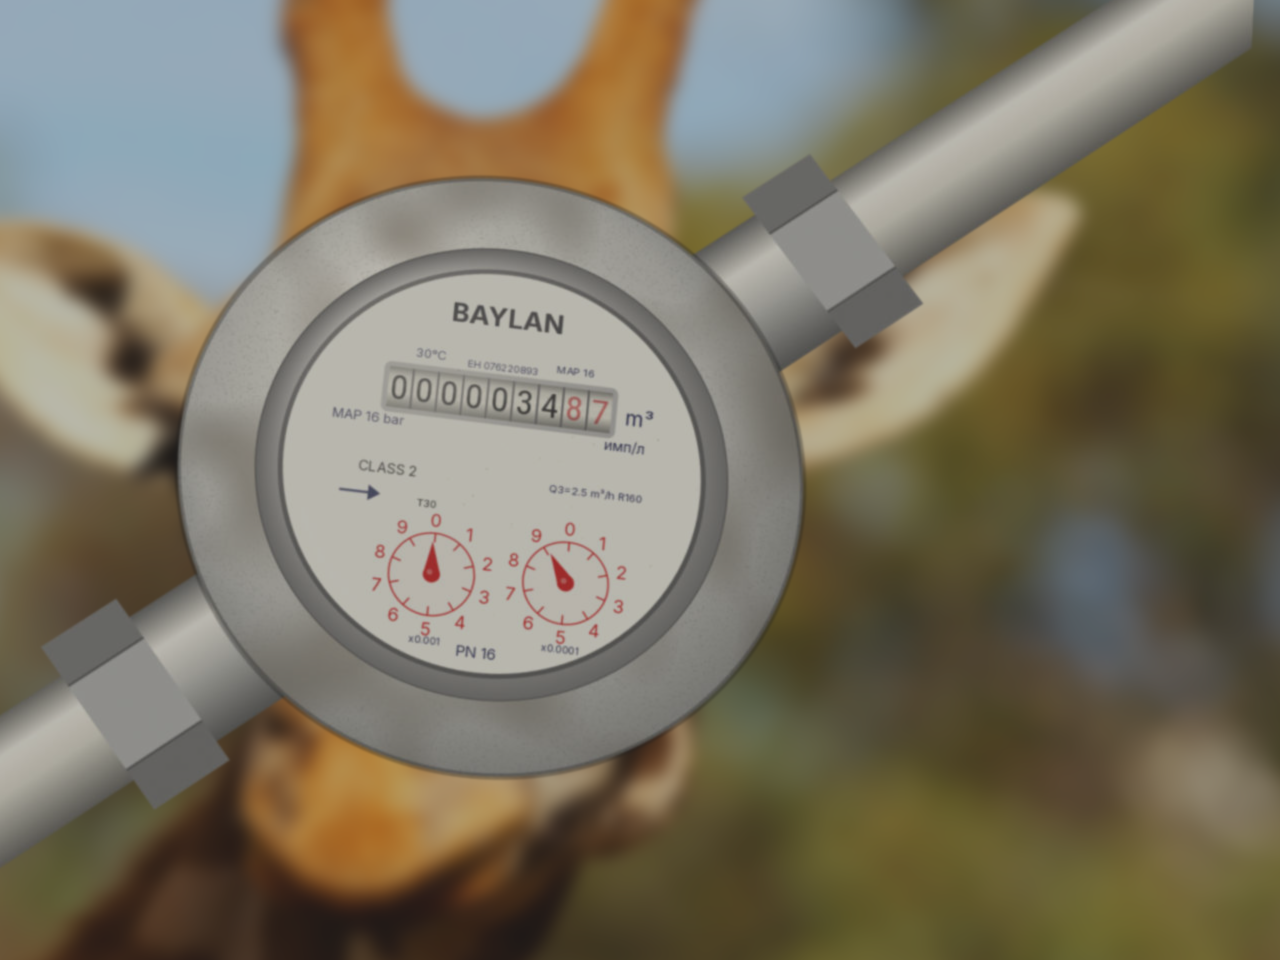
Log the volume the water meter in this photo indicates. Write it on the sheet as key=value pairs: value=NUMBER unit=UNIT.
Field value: value=34.8699 unit=m³
